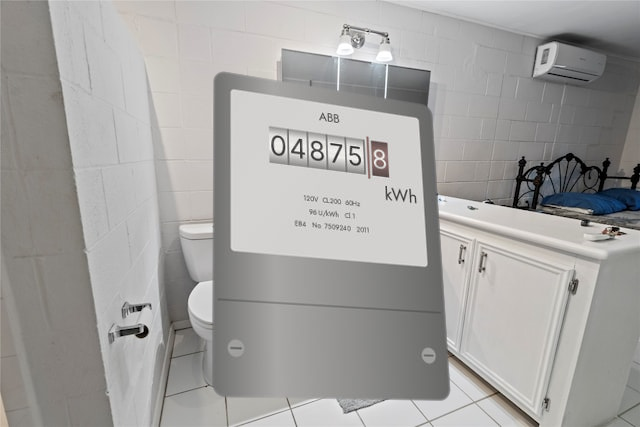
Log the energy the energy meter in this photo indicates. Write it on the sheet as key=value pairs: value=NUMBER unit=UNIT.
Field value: value=4875.8 unit=kWh
